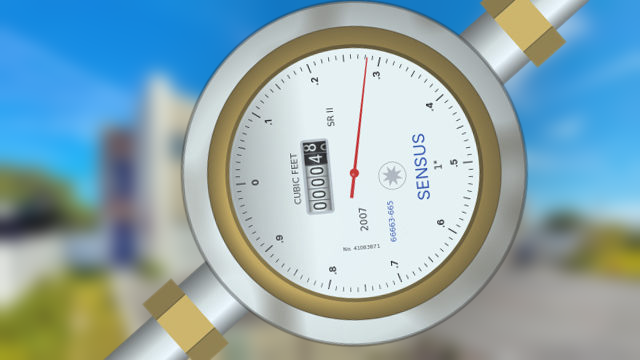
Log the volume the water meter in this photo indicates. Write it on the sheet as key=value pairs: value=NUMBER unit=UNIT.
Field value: value=48.28 unit=ft³
